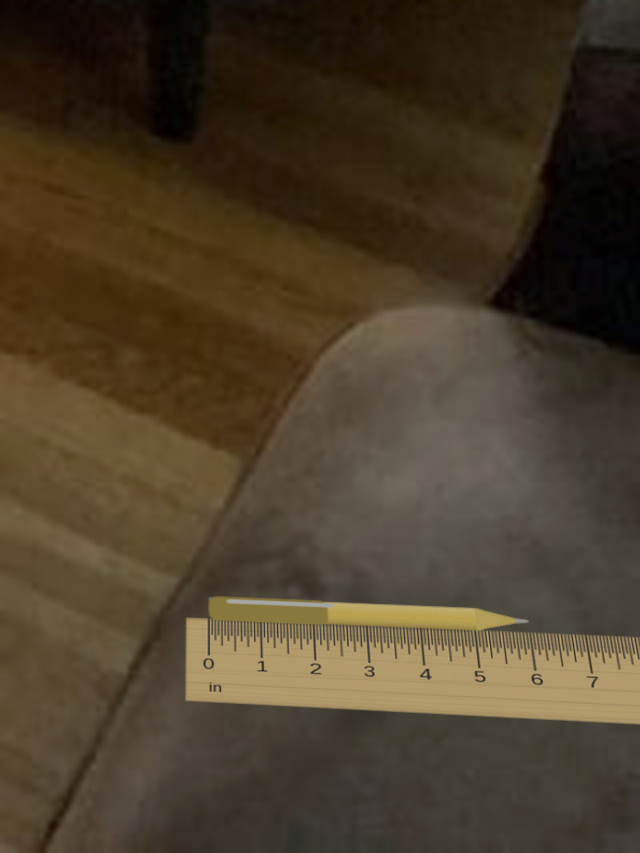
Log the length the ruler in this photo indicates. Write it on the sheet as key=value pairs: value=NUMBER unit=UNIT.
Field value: value=6 unit=in
